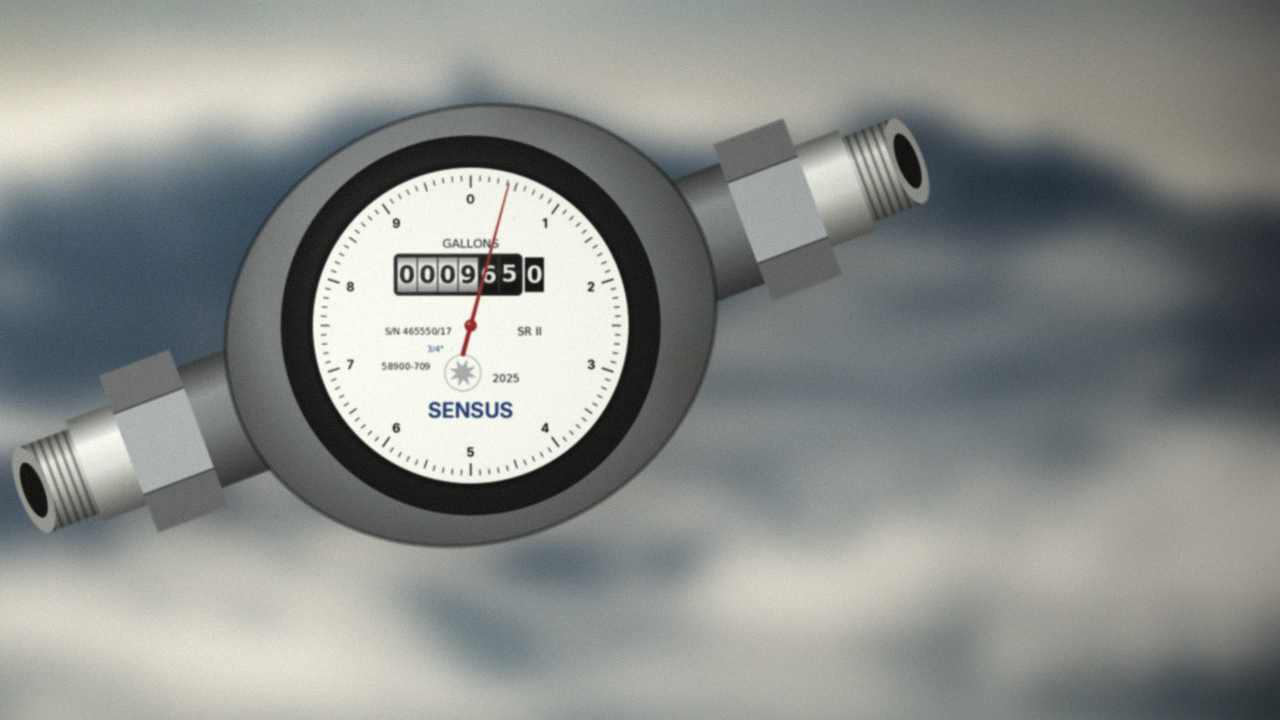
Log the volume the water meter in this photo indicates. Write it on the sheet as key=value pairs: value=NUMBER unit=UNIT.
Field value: value=9650.4 unit=gal
